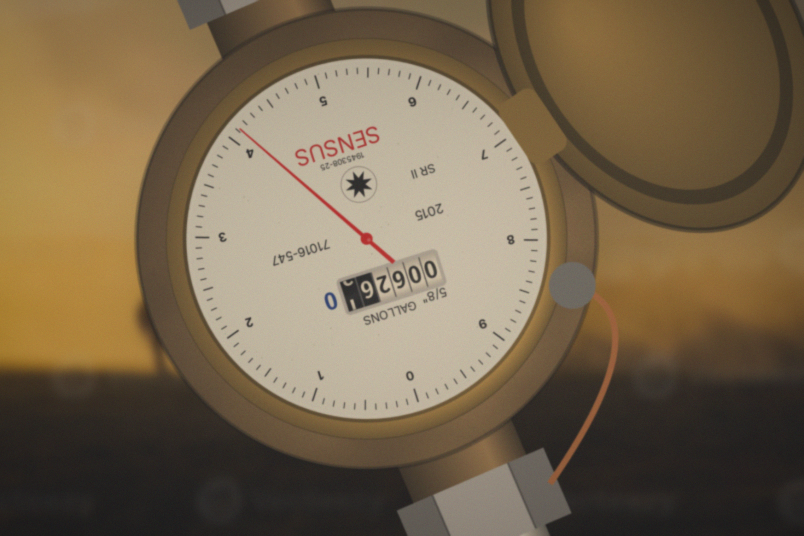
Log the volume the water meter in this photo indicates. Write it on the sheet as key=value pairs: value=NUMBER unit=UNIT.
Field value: value=62614.1 unit=gal
